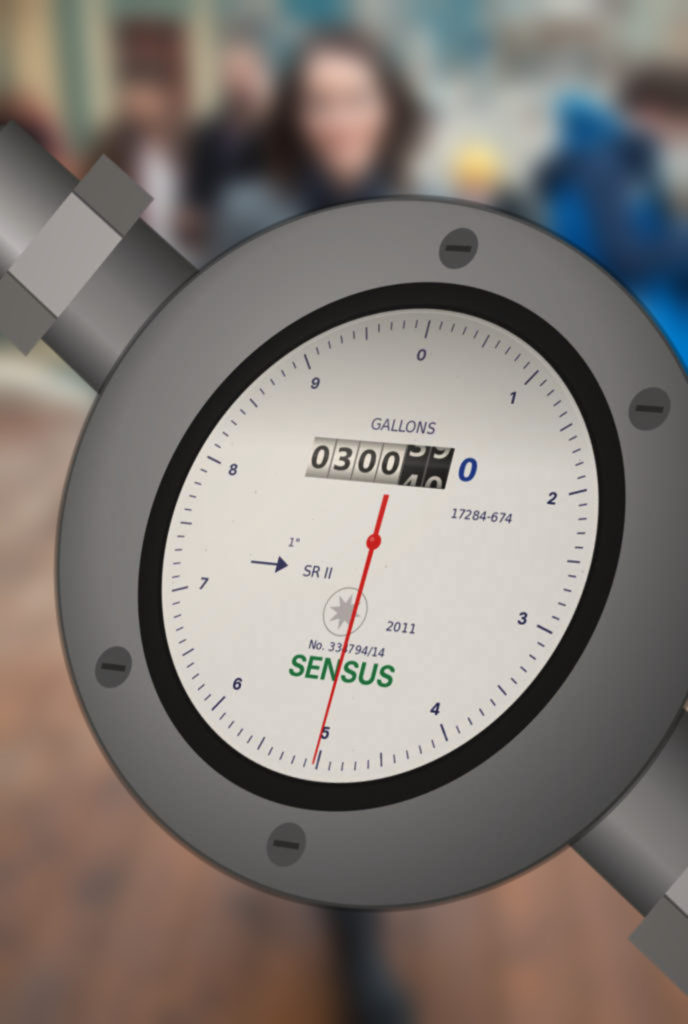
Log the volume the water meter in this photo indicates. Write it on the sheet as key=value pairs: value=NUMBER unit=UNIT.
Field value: value=300395.0 unit=gal
